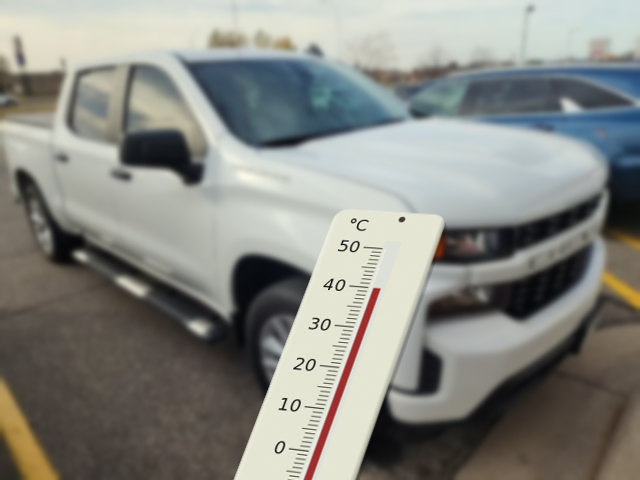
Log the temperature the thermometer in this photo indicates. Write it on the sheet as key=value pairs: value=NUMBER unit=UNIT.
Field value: value=40 unit=°C
